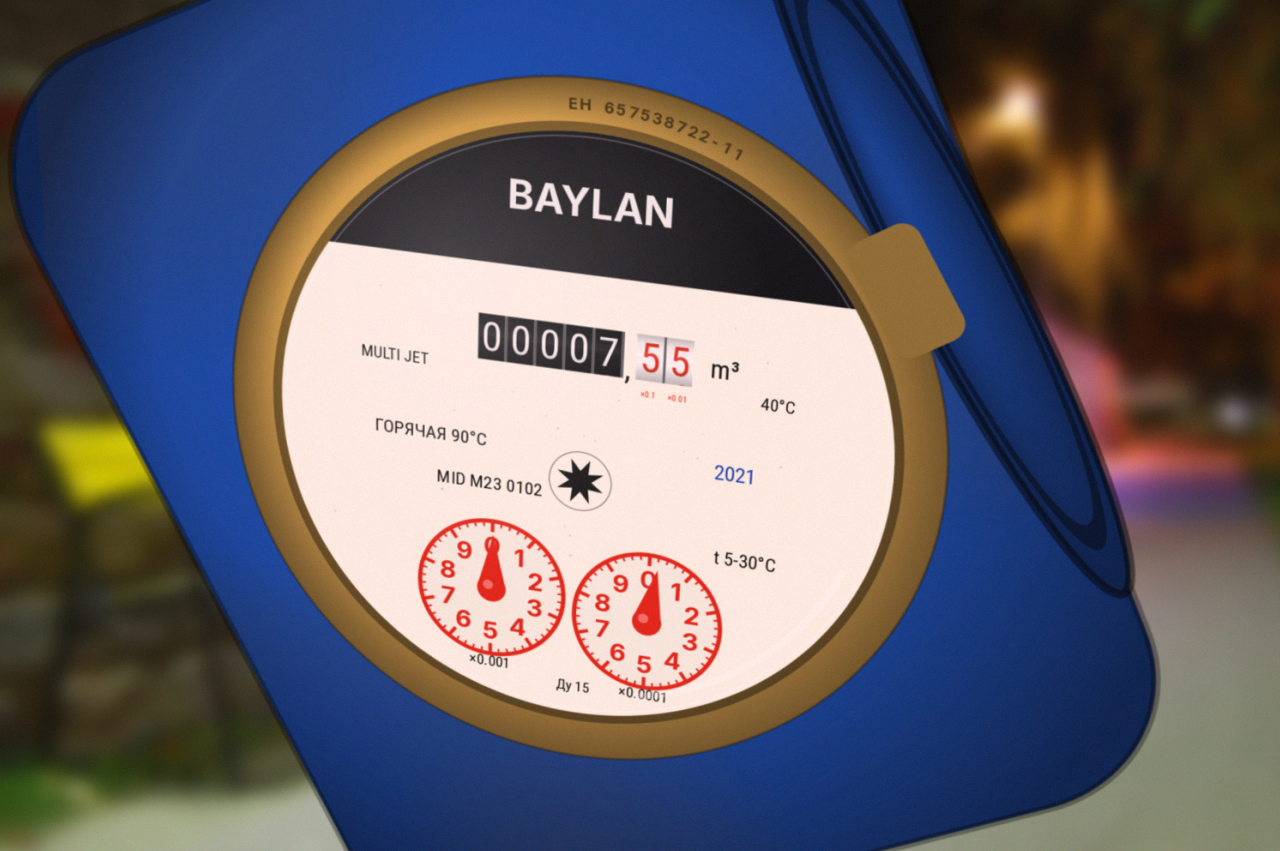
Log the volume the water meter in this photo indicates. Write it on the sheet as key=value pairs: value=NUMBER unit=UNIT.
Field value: value=7.5500 unit=m³
